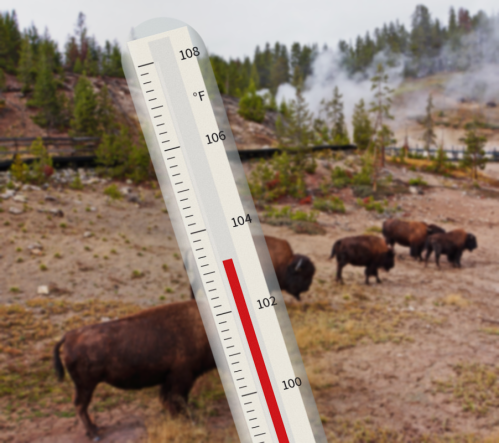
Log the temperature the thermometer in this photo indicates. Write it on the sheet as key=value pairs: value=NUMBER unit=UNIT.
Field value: value=103.2 unit=°F
